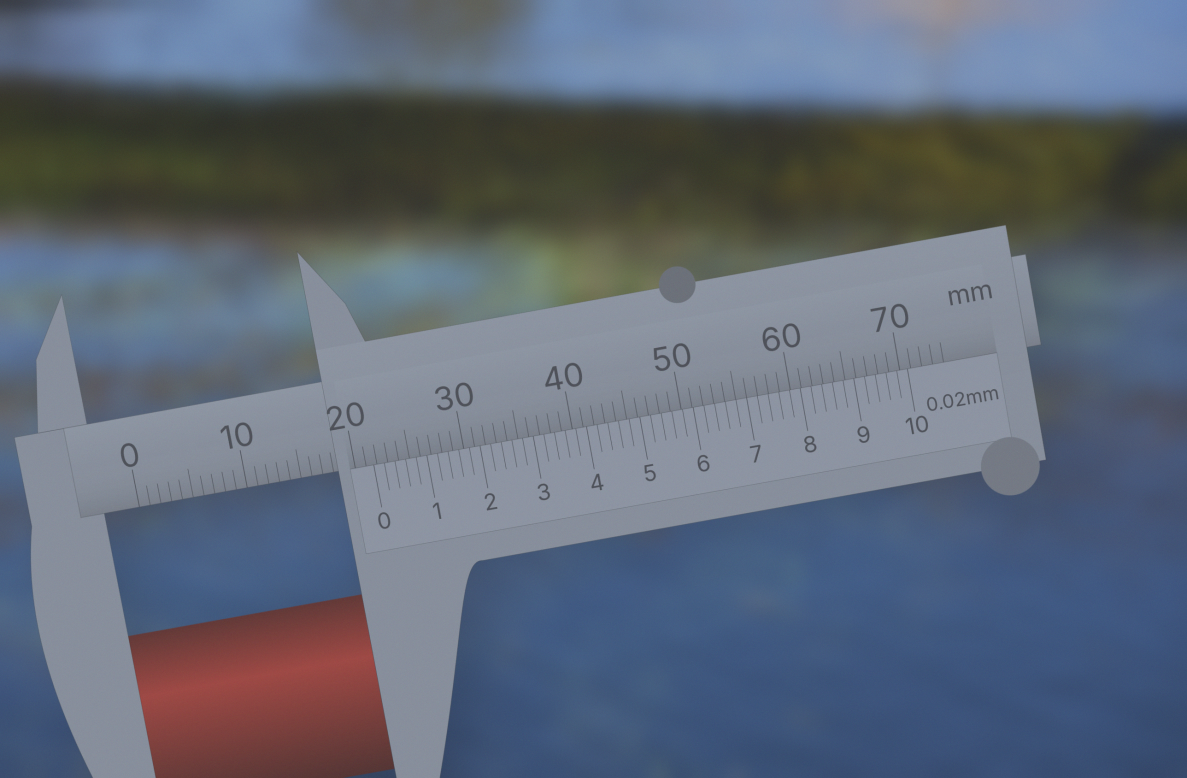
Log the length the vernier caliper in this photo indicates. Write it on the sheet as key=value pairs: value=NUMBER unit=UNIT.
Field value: value=21.7 unit=mm
